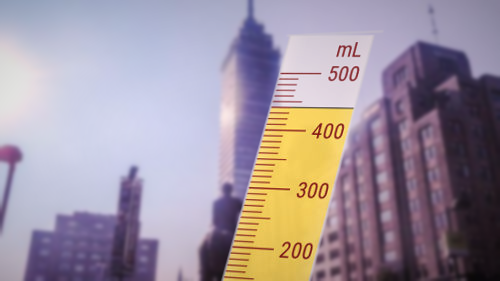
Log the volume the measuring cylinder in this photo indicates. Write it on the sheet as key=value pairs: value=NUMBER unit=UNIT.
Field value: value=440 unit=mL
